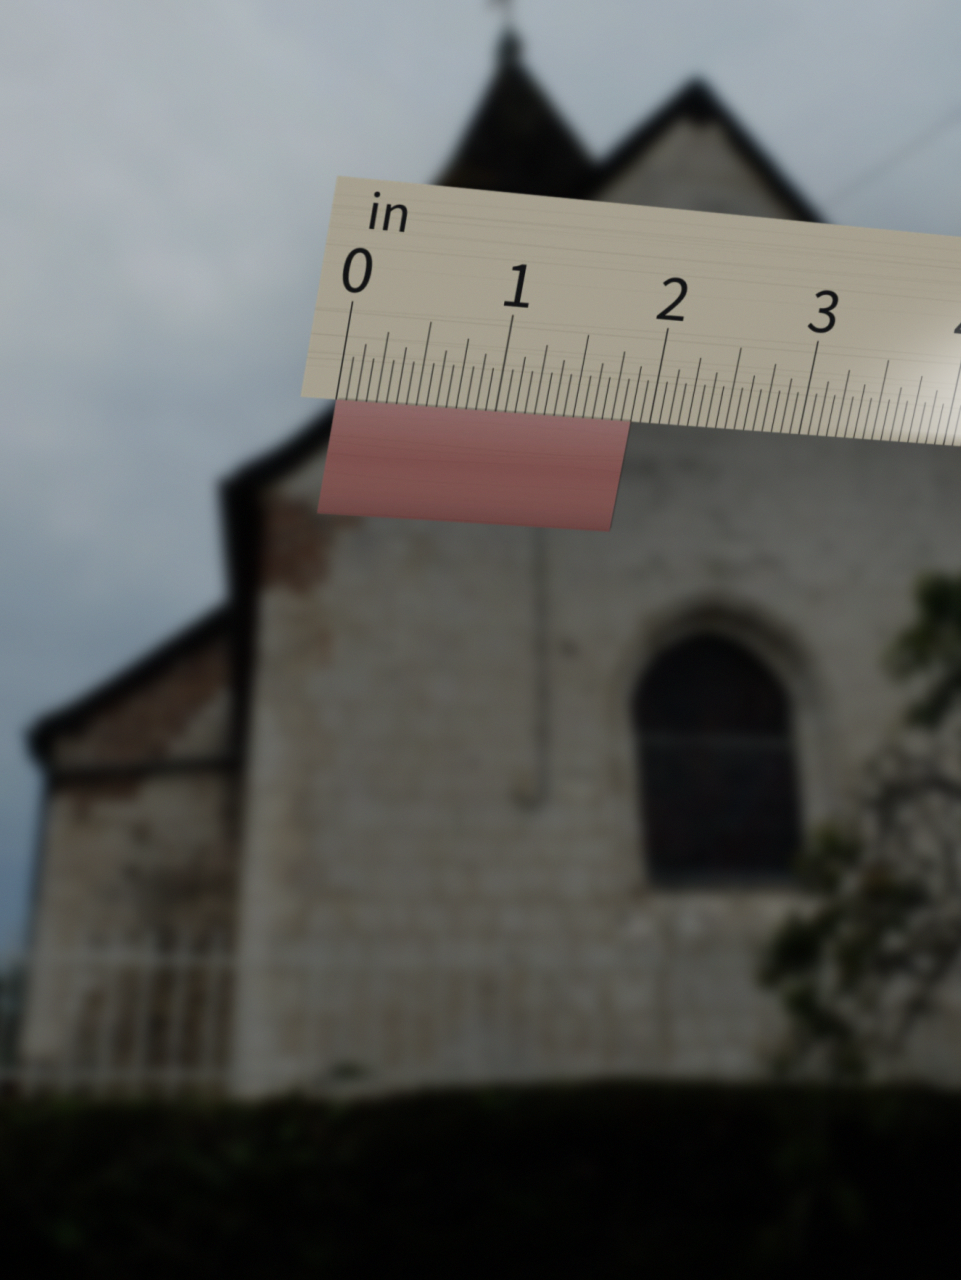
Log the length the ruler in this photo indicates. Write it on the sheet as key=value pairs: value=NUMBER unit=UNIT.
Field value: value=1.875 unit=in
